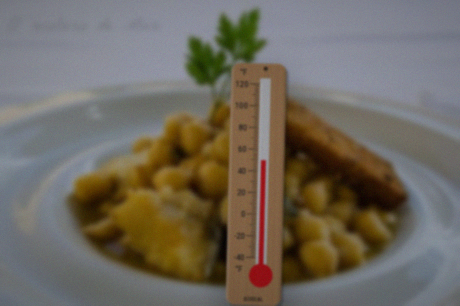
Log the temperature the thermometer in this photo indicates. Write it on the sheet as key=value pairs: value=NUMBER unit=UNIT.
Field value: value=50 unit=°F
